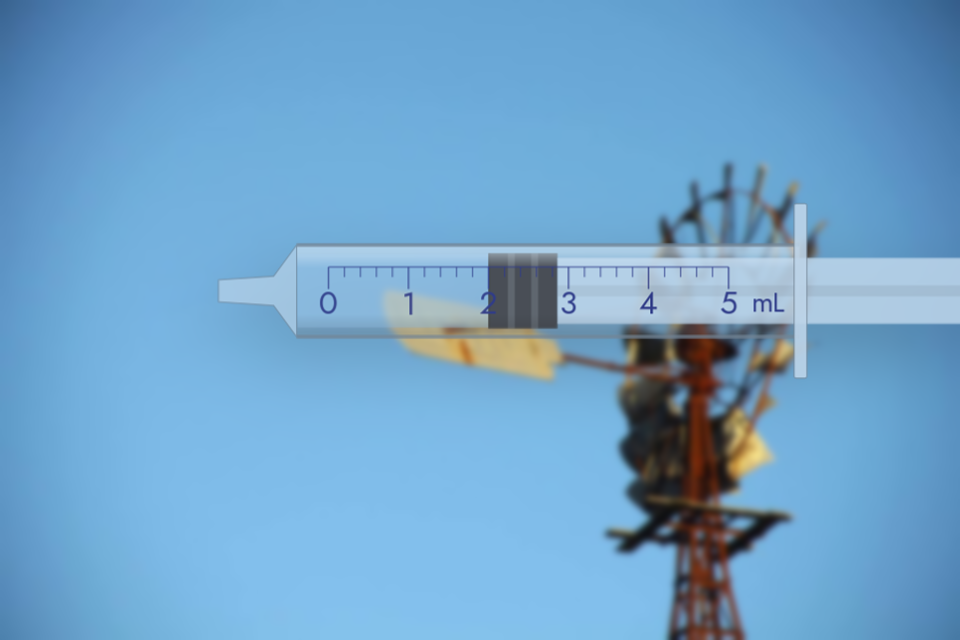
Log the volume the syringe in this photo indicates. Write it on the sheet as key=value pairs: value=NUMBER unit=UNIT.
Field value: value=2 unit=mL
